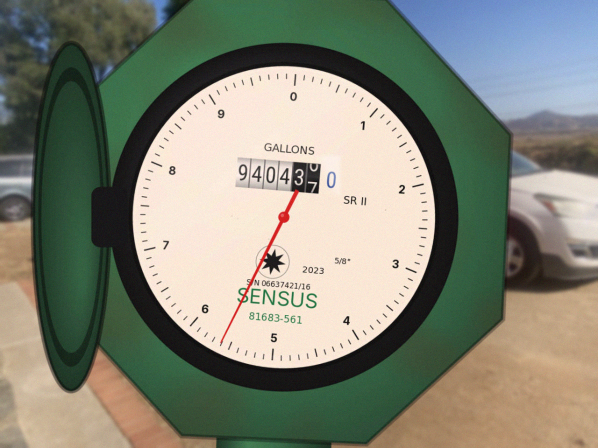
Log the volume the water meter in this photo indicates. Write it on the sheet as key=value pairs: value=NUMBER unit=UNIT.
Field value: value=9404365.6 unit=gal
